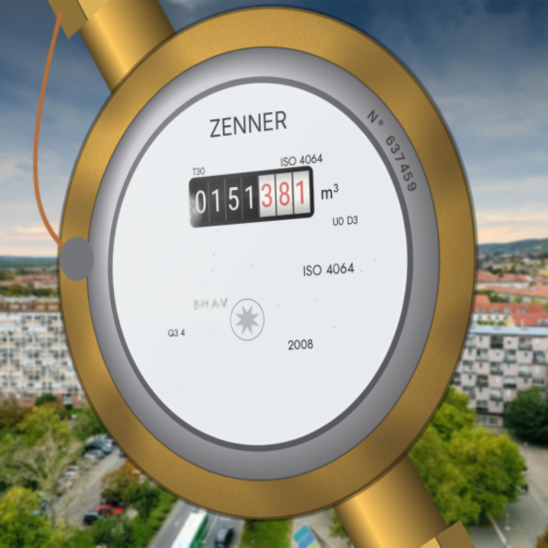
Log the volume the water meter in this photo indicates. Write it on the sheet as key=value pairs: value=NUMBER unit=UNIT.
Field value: value=151.381 unit=m³
